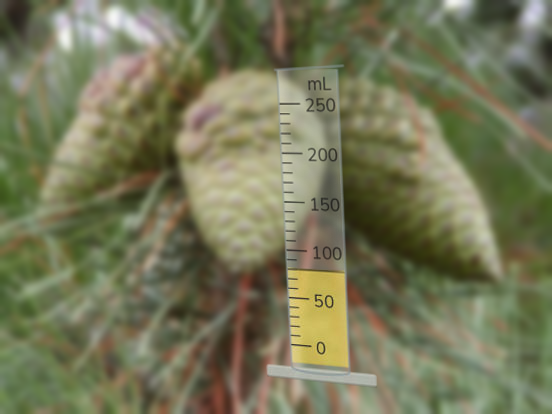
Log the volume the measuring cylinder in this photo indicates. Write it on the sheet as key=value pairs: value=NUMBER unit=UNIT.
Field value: value=80 unit=mL
